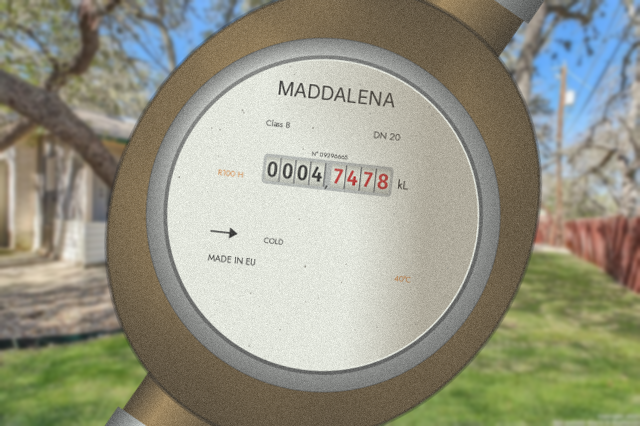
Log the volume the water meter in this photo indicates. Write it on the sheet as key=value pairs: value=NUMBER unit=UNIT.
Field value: value=4.7478 unit=kL
